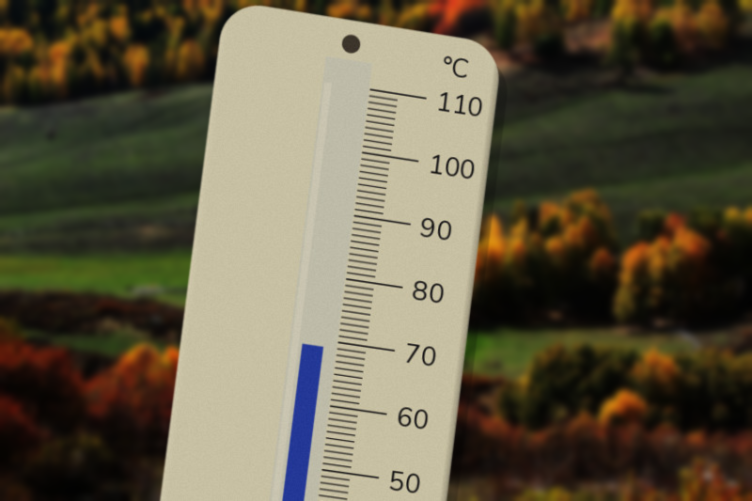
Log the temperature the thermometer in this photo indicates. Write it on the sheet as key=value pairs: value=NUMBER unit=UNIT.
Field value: value=69 unit=°C
